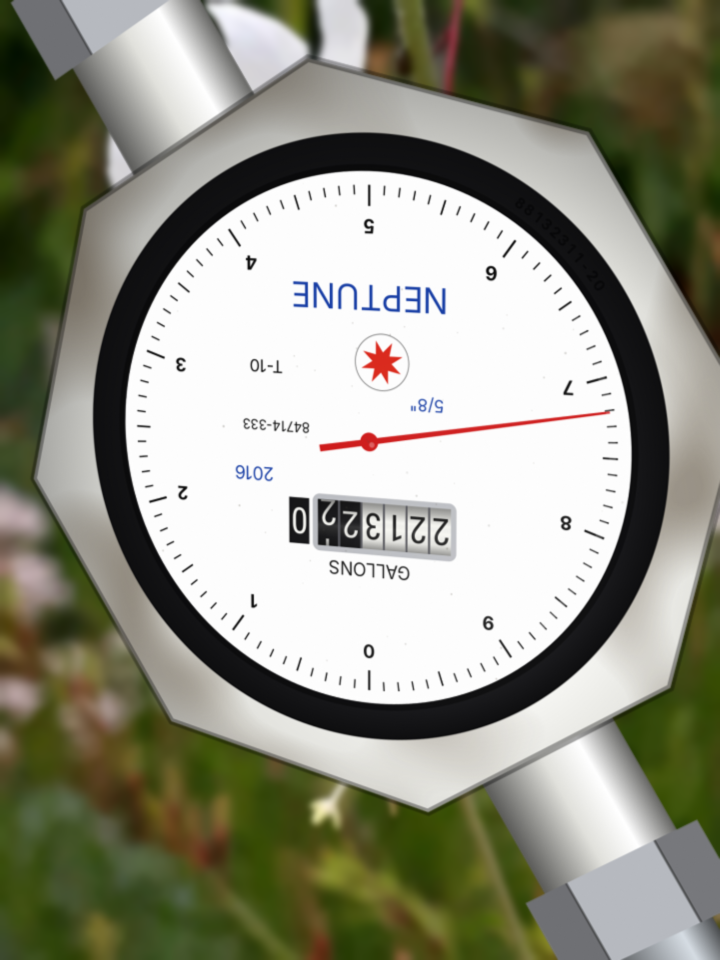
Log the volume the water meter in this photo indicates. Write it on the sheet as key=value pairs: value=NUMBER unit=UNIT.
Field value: value=2213217.2 unit=gal
